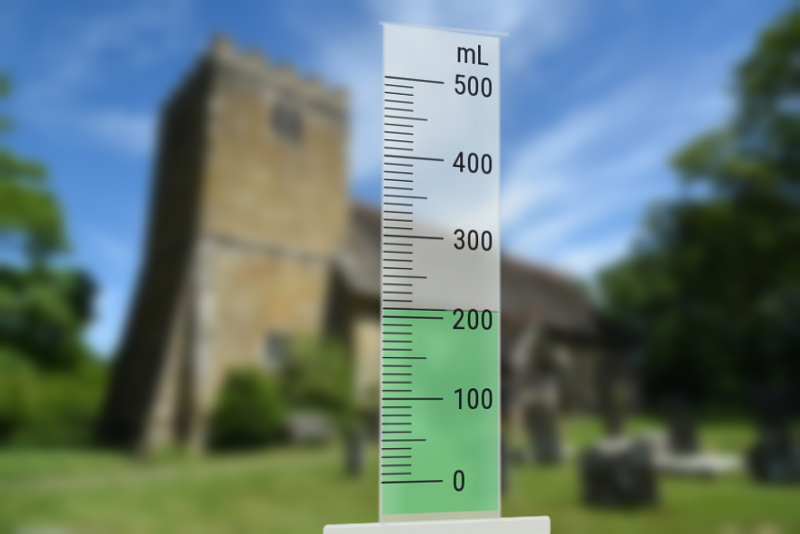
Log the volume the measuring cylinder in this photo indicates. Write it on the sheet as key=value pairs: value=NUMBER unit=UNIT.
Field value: value=210 unit=mL
